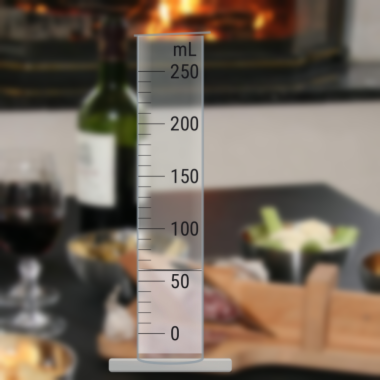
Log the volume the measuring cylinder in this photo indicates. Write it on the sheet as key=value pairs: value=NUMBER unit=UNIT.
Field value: value=60 unit=mL
